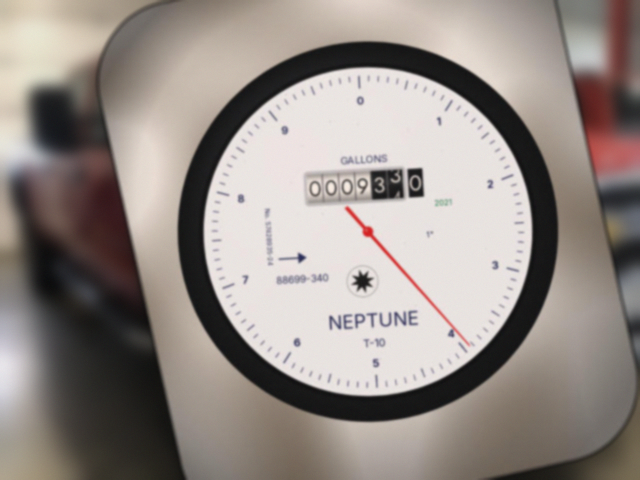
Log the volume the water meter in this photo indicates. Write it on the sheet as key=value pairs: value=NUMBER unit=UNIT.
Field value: value=9333.9 unit=gal
